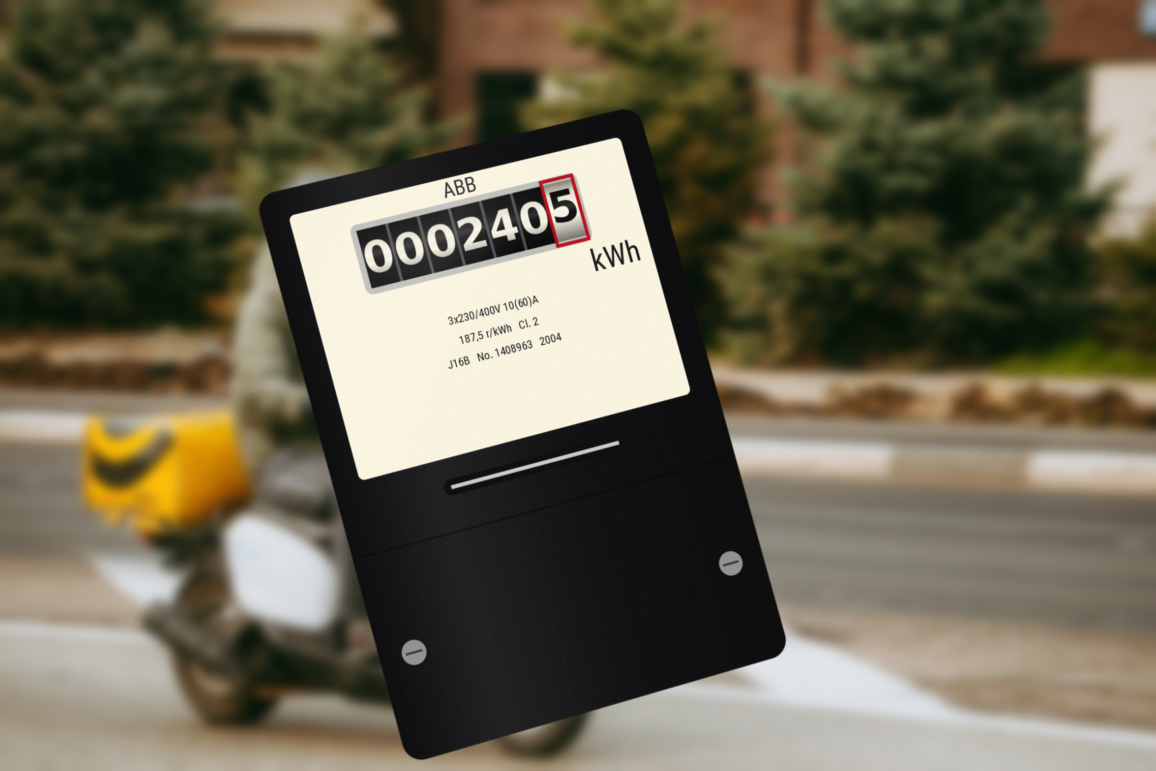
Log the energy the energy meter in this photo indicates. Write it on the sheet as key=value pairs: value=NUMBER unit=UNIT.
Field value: value=240.5 unit=kWh
